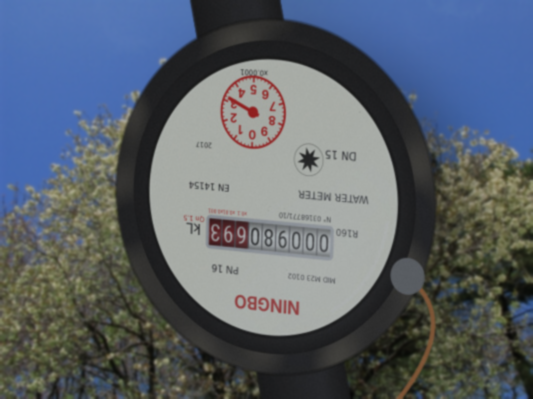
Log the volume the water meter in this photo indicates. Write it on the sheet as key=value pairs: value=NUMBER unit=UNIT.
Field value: value=980.6933 unit=kL
